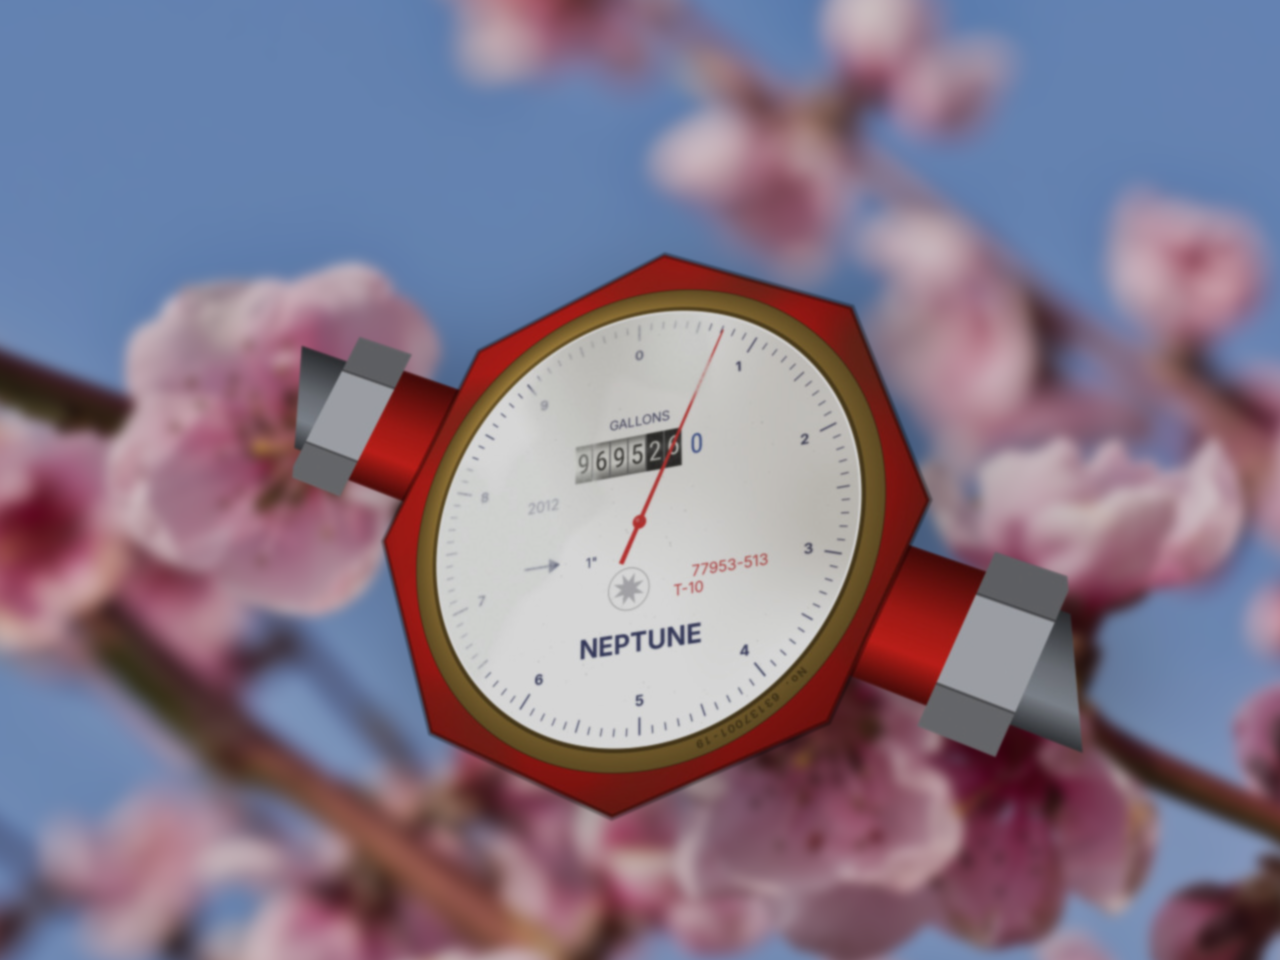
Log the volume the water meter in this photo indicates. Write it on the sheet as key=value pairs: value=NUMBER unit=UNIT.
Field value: value=9695260.7 unit=gal
